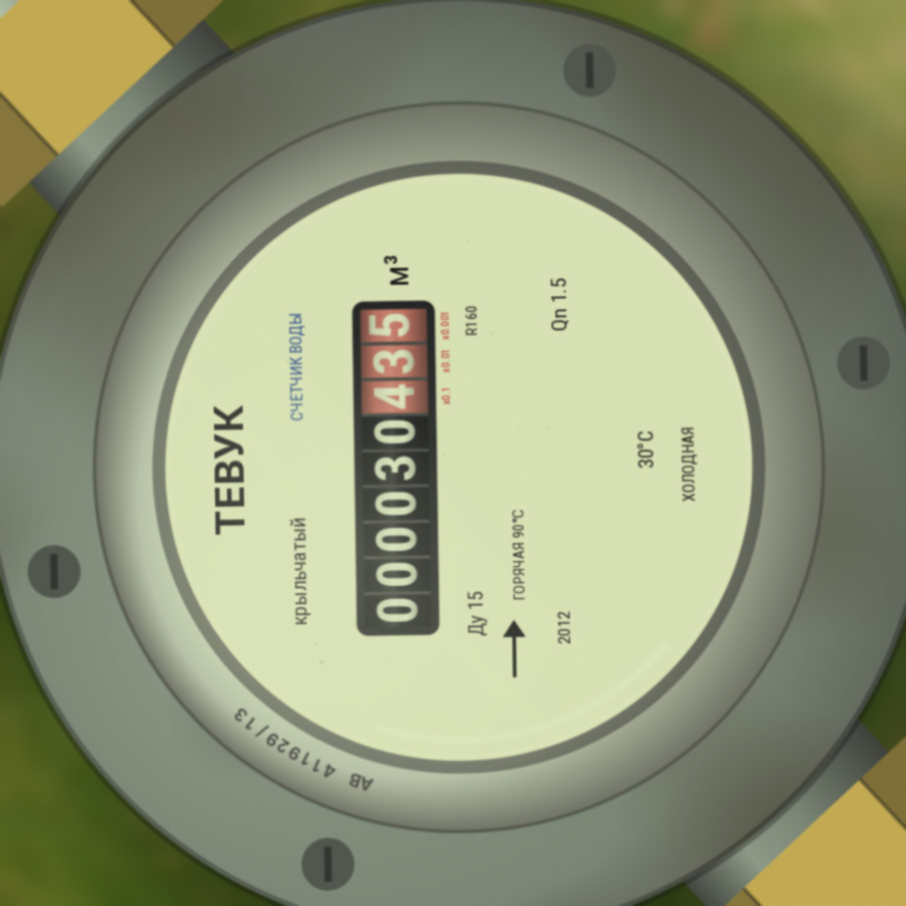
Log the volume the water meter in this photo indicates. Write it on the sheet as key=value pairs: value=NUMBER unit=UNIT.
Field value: value=30.435 unit=m³
